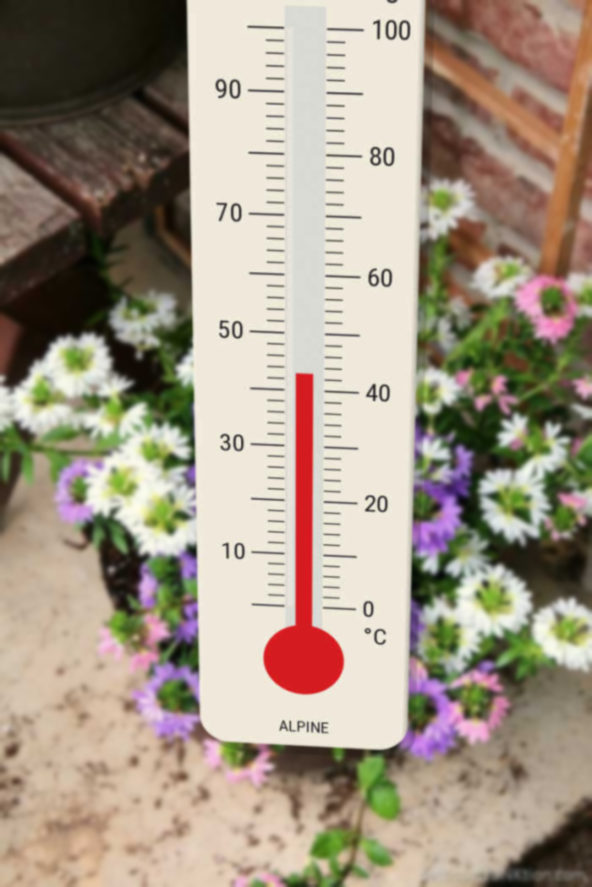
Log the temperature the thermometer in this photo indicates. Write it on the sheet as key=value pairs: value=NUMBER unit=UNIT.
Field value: value=43 unit=°C
